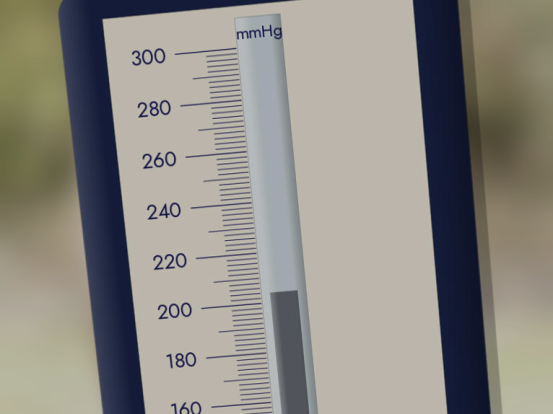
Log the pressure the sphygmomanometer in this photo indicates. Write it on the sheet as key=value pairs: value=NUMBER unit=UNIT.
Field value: value=204 unit=mmHg
